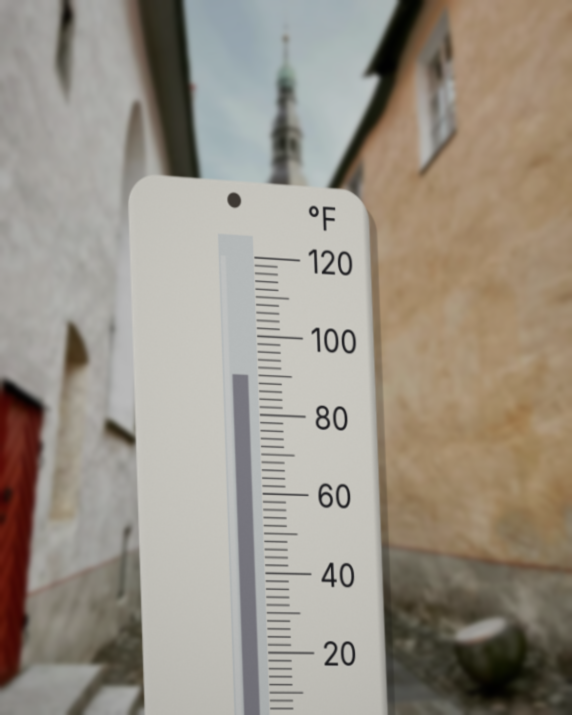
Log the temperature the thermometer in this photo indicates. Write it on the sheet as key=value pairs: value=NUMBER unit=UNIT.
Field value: value=90 unit=°F
